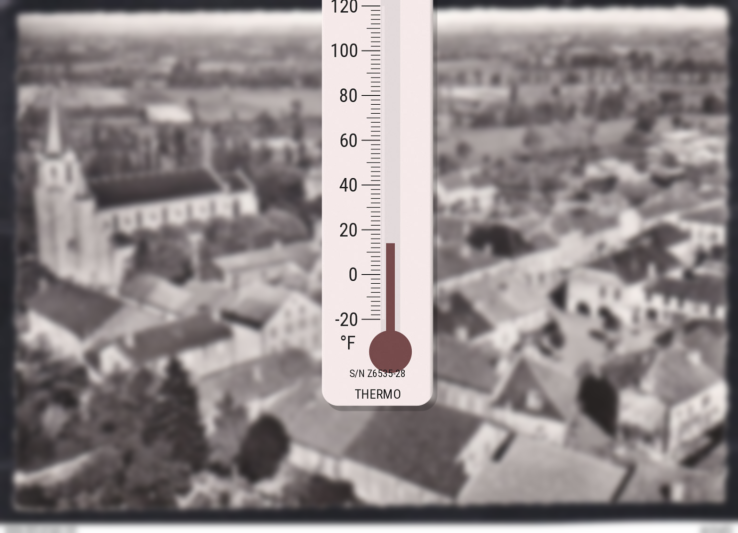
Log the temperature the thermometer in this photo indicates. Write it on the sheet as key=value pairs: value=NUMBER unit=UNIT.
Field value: value=14 unit=°F
